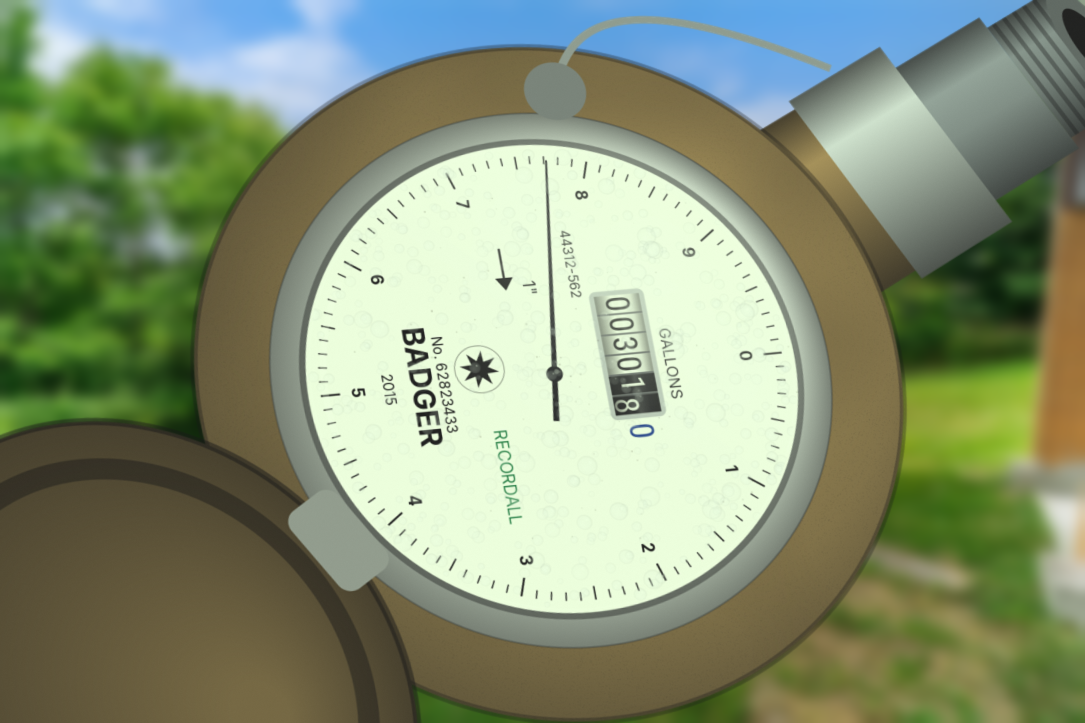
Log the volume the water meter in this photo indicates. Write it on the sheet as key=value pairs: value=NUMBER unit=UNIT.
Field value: value=30177.7 unit=gal
